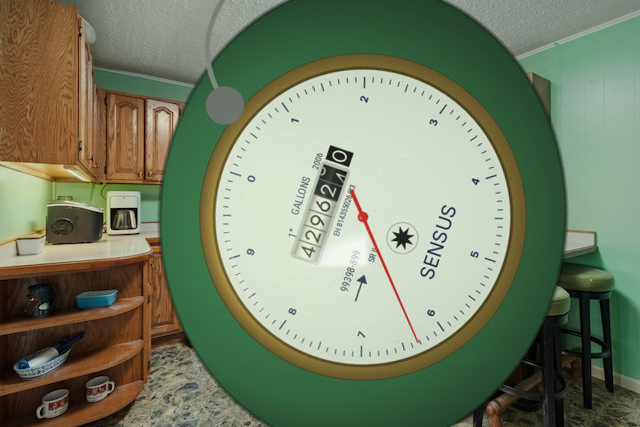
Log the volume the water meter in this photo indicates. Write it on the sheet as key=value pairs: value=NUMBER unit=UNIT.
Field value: value=4296236.3 unit=gal
